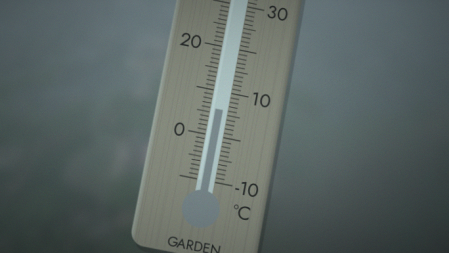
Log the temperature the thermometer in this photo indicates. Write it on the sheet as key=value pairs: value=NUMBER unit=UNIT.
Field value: value=6 unit=°C
